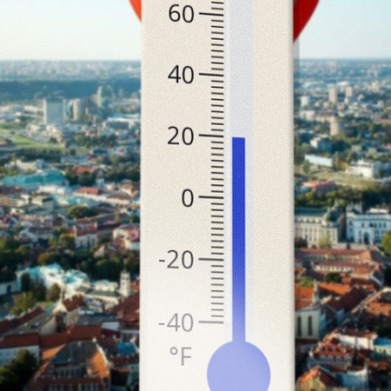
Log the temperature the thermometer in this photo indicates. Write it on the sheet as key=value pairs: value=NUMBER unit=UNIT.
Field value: value=20 unit=°F
